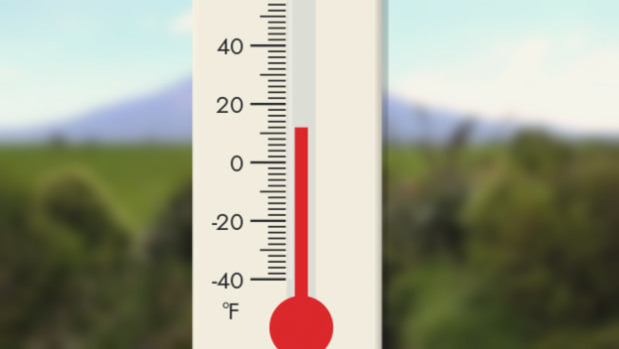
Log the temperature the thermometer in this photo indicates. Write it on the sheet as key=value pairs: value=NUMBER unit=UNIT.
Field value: value=12 unit=°F
